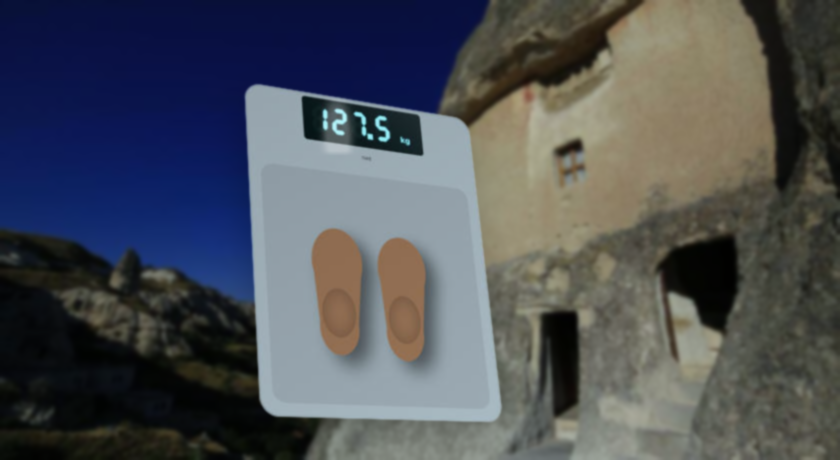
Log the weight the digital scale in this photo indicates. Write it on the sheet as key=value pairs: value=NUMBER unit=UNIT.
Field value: value=127.5 unit=kg
